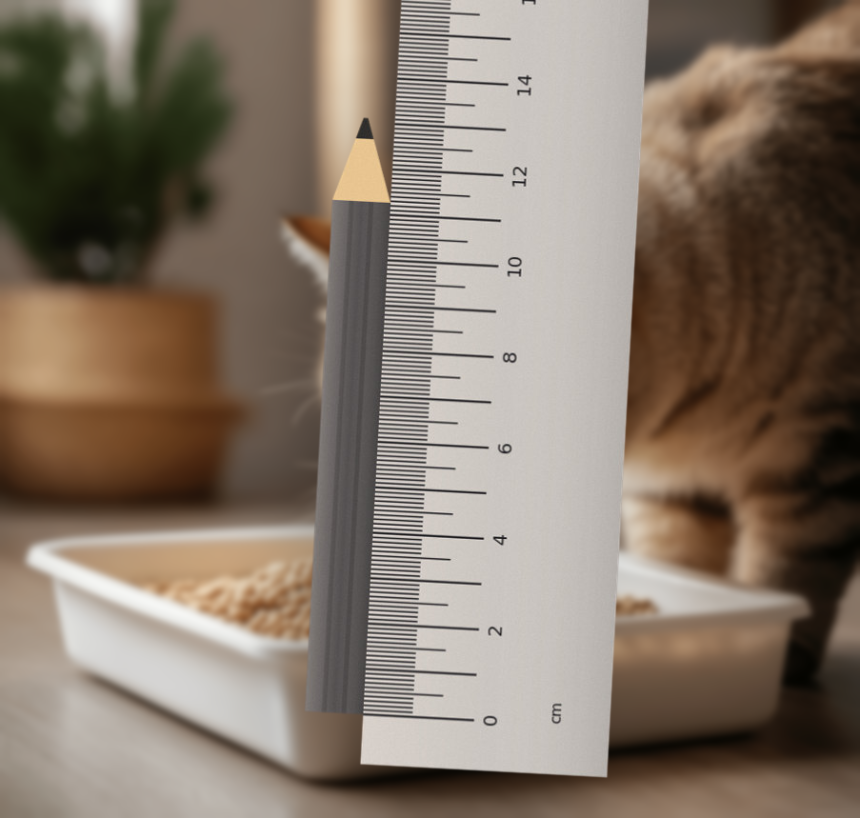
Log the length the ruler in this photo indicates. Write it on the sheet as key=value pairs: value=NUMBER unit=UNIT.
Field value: value=13.1 unit=cm
